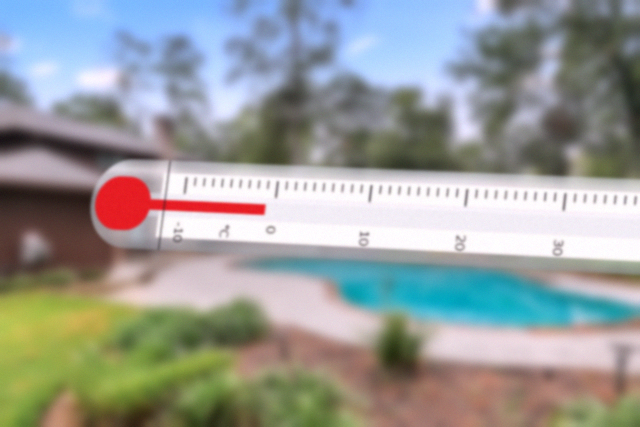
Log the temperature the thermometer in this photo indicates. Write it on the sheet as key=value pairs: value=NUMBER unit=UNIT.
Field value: value=-1 unit=°C
